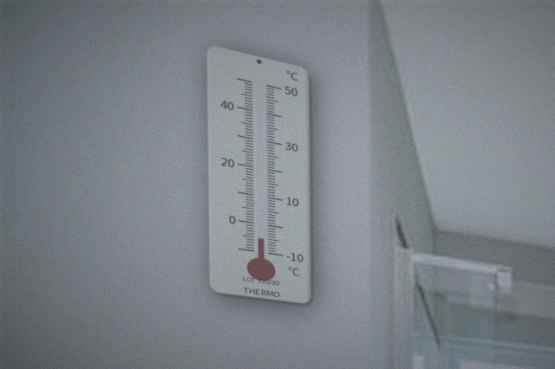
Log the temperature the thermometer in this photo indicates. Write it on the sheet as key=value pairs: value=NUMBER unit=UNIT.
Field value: value=-5 unit=°C
